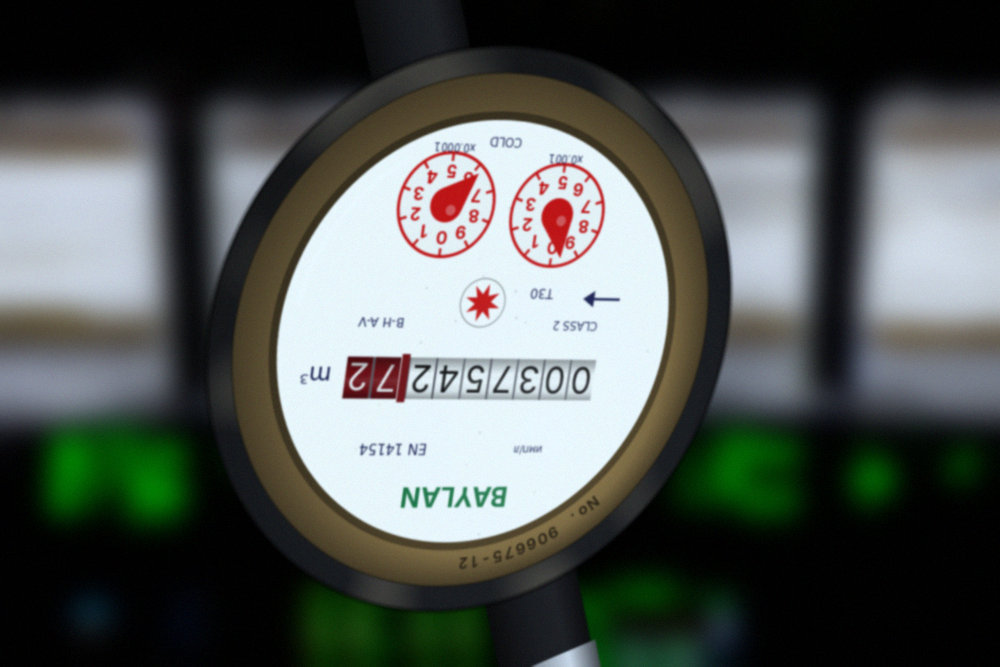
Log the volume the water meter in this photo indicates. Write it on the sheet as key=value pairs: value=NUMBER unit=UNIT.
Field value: value=37542.7196 unit=m³
